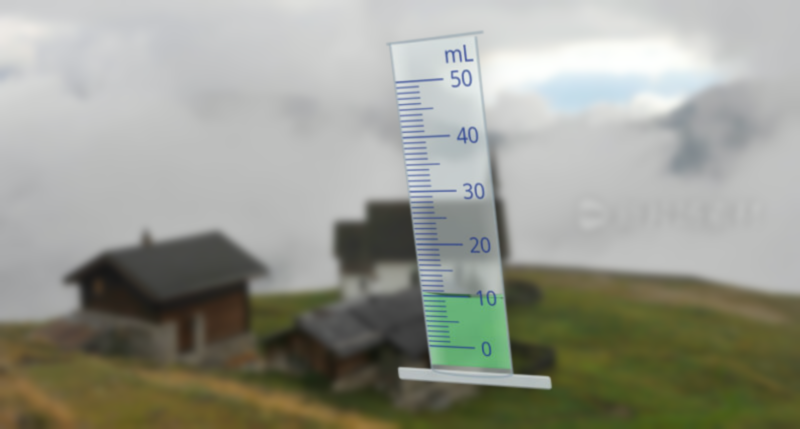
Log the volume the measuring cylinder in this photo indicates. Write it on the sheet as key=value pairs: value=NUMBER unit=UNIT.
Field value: value=10 unit=mL
